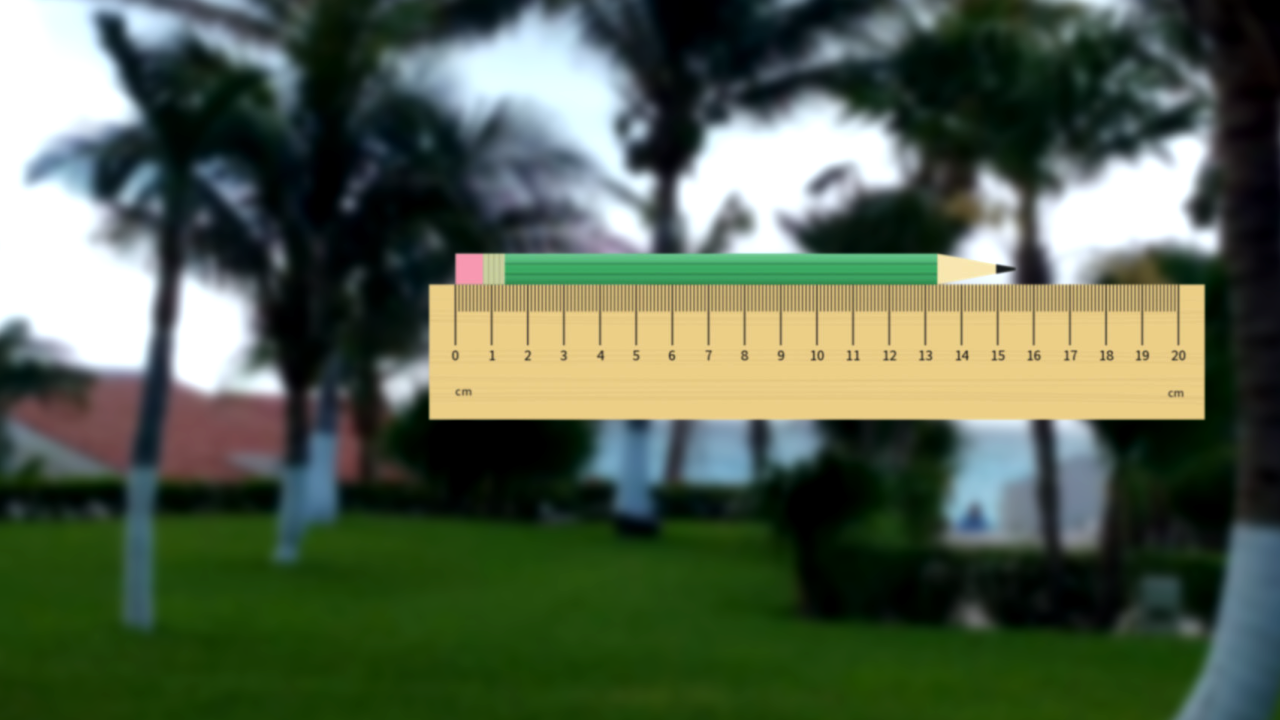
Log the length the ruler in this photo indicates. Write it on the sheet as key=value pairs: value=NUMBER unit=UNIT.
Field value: value=15.5 unit=cm
